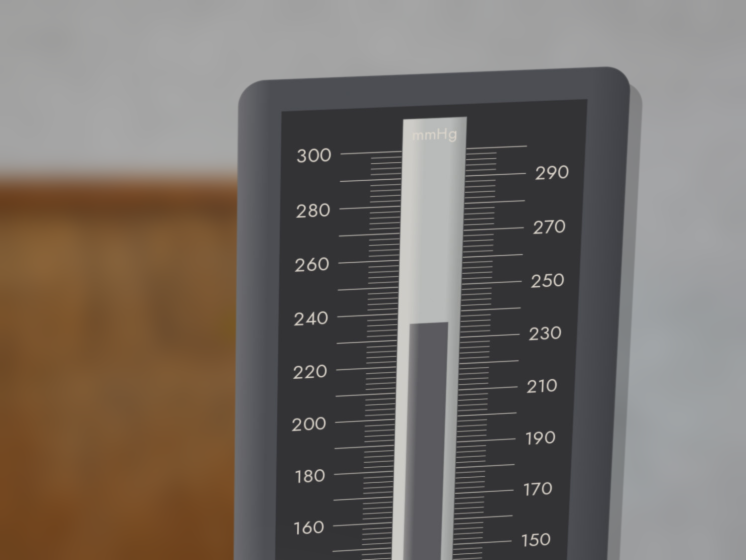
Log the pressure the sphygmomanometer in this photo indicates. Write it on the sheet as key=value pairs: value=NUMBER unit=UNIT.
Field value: value=236 unit=mmHg
